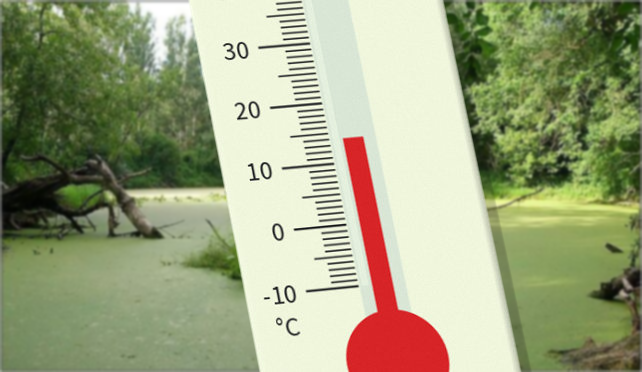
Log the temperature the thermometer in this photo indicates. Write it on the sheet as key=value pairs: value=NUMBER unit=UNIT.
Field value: value=14 unit=°C
